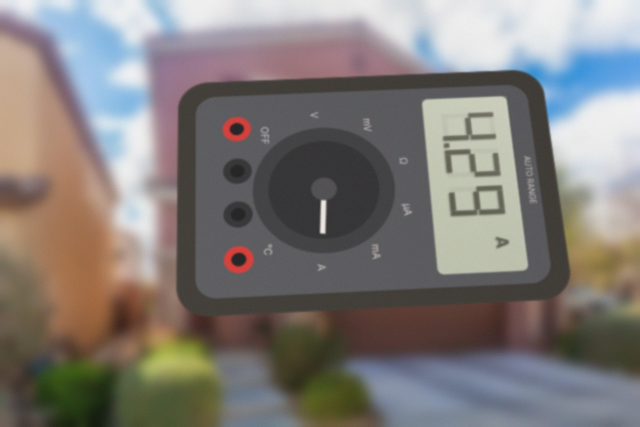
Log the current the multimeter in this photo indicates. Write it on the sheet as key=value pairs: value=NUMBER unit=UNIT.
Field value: value=4.29 unit=A
